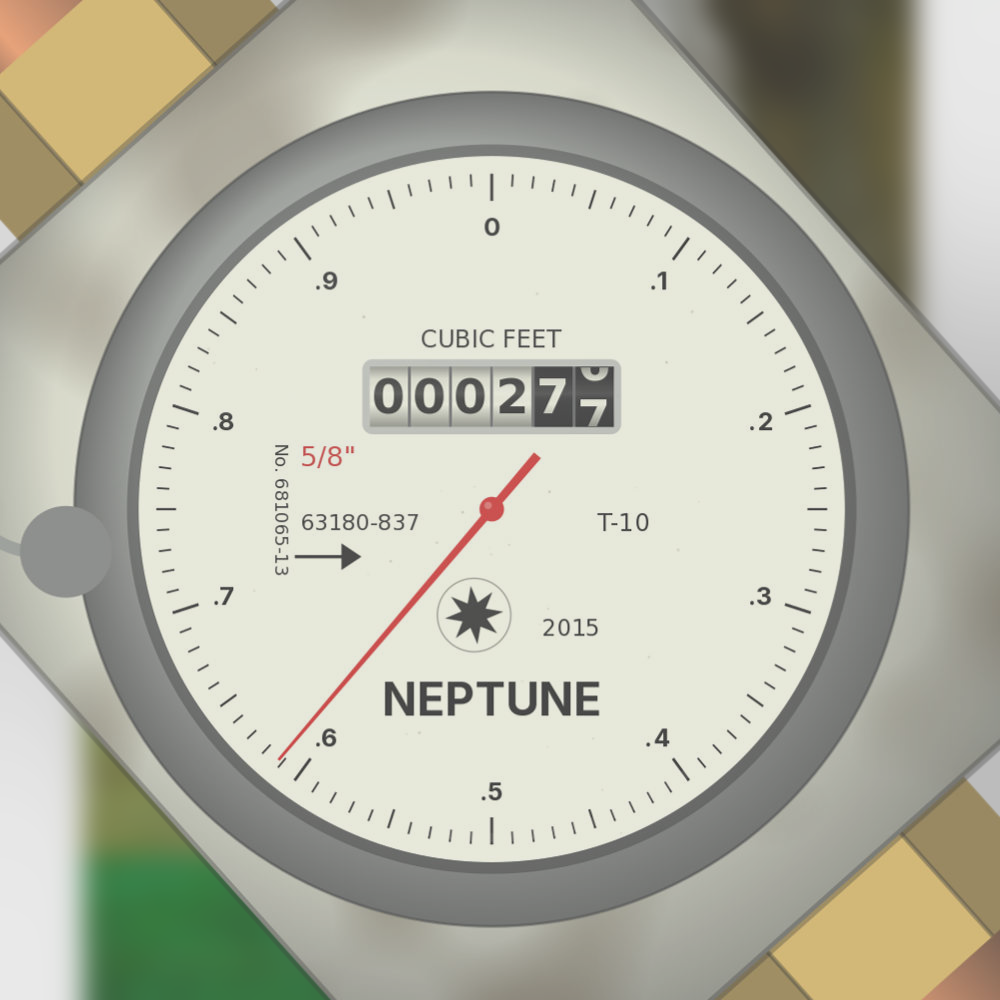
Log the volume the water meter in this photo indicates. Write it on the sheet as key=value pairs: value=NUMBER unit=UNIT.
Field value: value=276.61 unit=ft³
